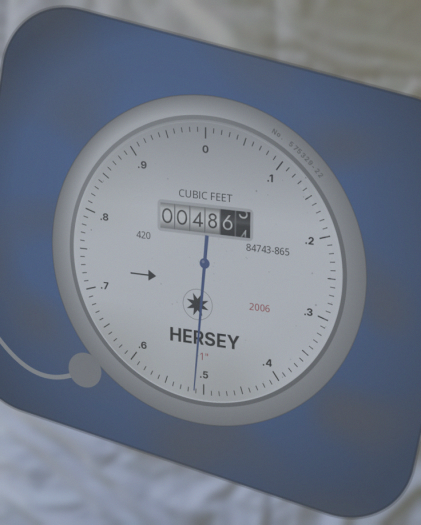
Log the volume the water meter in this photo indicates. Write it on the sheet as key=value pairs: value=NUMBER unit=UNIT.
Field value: value=4863.51 unit=ft³
